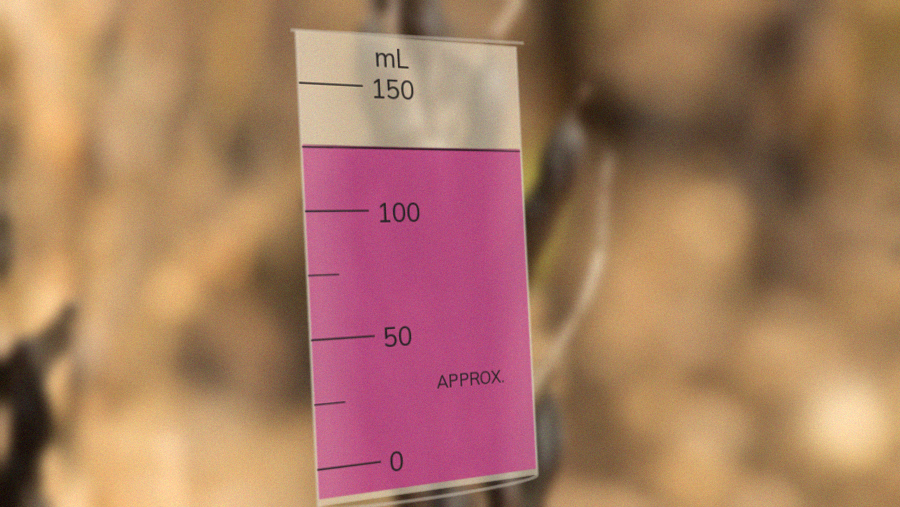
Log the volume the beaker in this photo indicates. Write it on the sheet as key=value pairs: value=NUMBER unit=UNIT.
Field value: value=125 unit=mL
